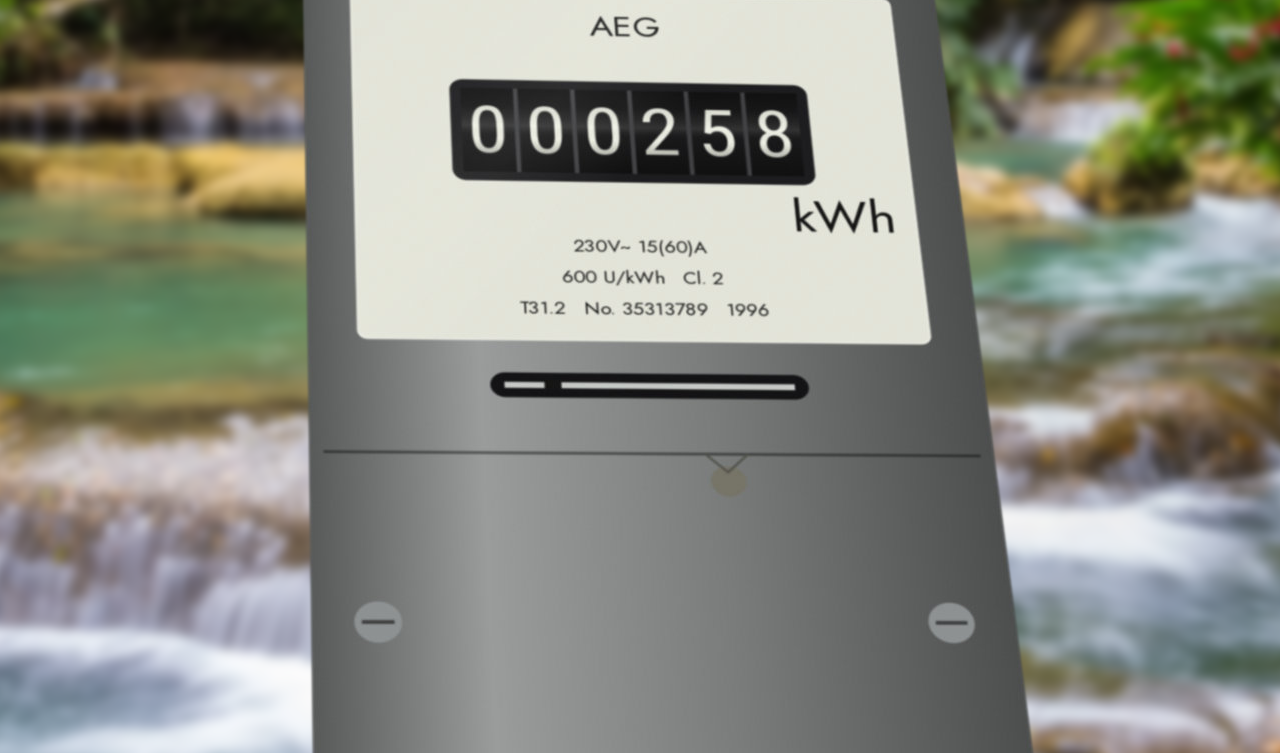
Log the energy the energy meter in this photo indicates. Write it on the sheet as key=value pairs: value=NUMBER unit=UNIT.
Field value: value=258 unit=kWh
